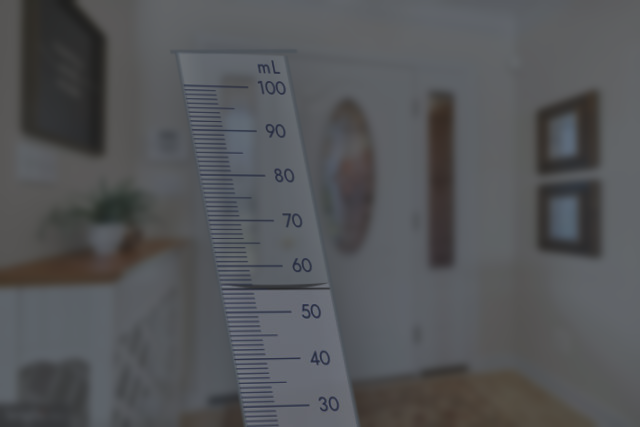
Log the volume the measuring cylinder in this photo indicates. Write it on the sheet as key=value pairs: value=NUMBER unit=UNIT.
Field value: value=55 unit=mL
